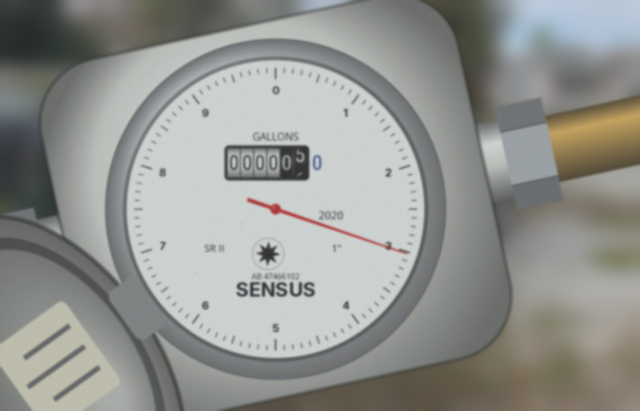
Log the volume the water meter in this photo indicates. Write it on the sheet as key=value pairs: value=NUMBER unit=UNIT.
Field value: value=53.0 unit=gal
